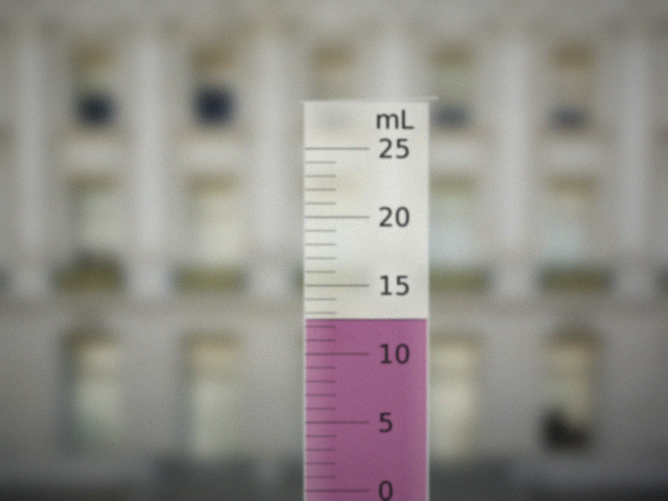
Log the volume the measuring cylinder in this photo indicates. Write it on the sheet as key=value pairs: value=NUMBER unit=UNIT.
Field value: value=12.5 unit=mL
